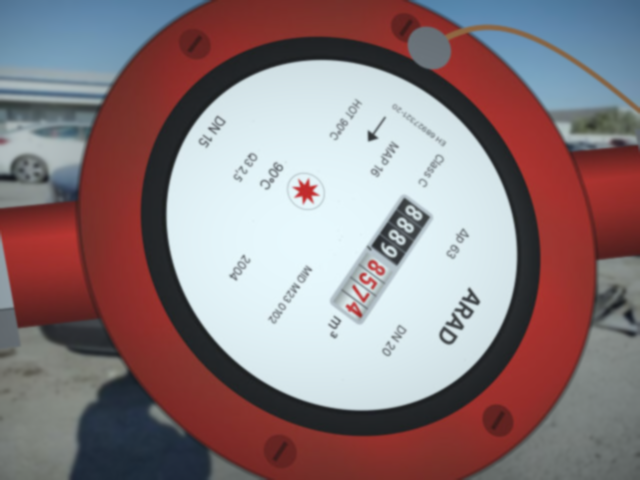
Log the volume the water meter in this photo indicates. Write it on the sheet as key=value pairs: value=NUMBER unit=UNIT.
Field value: value=8889.8574 unit=m³
